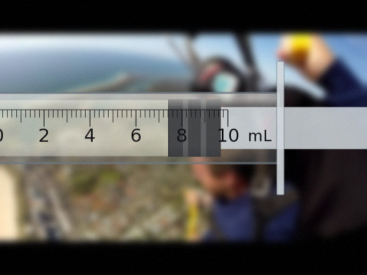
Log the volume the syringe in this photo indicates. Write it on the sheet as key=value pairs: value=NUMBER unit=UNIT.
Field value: value=7.4 unit=mL
